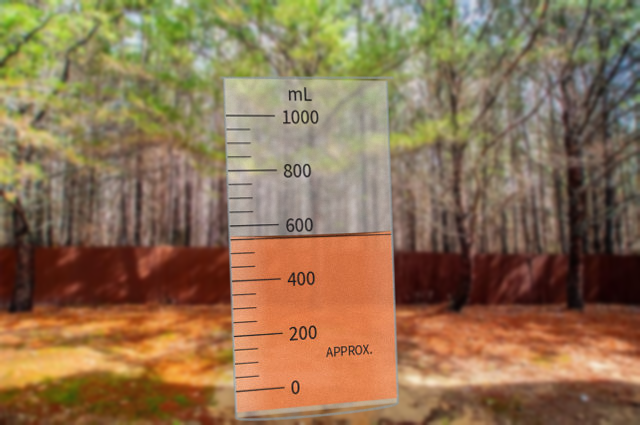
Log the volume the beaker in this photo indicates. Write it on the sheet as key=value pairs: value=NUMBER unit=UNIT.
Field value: value=550 unit=mL
